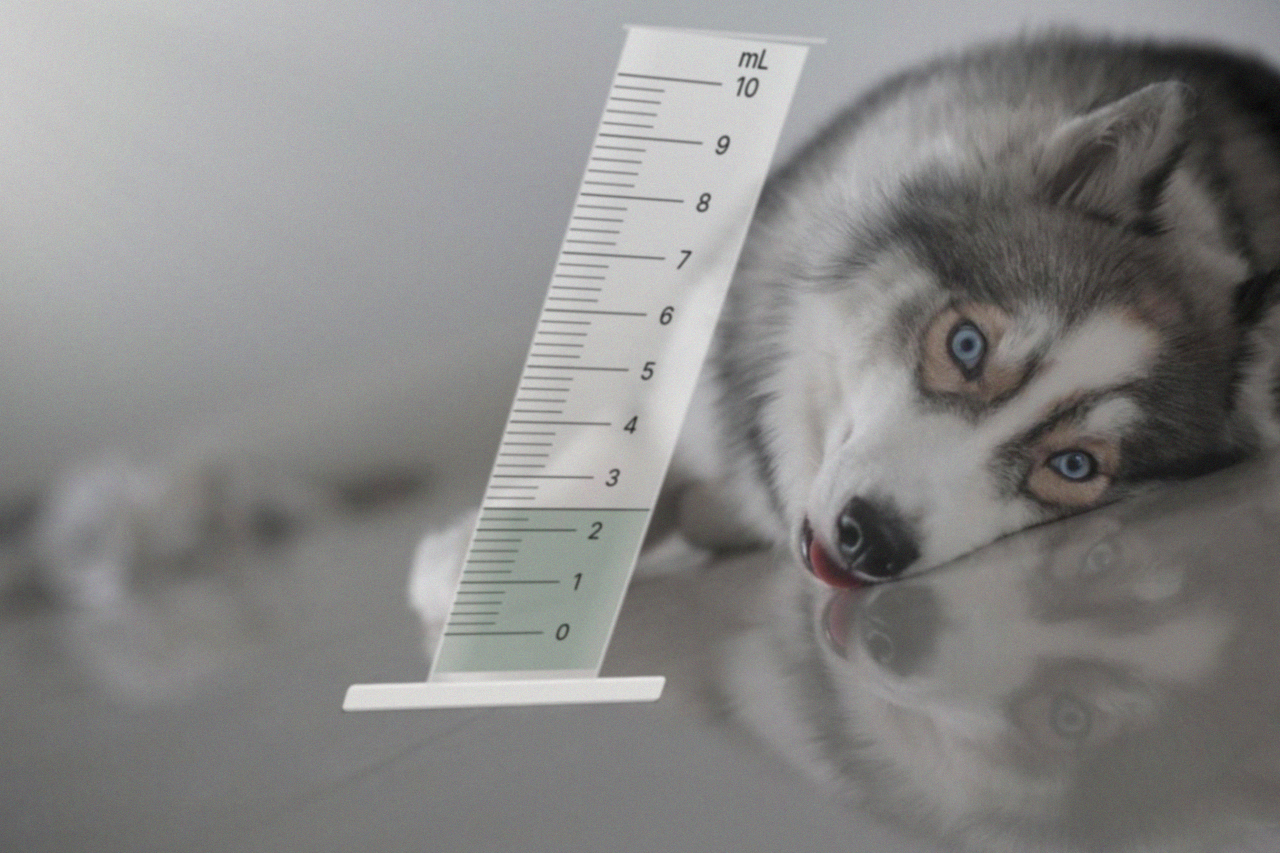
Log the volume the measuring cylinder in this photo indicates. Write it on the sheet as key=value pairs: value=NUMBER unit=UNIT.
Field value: value=2.4 unit=mL
